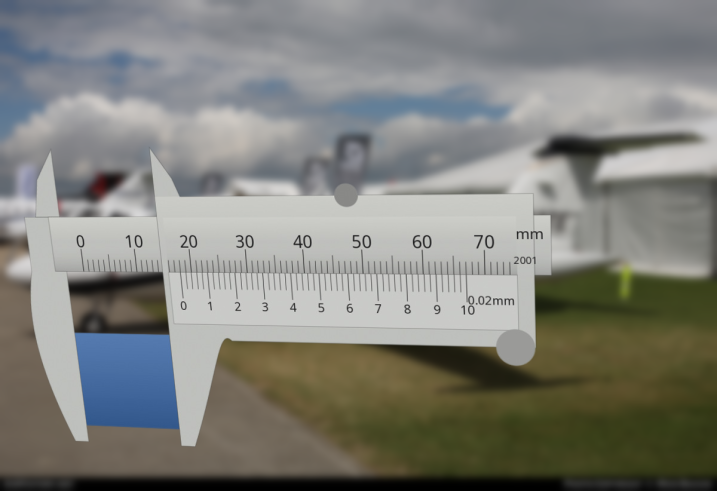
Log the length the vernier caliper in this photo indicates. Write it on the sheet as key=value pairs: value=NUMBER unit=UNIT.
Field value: value=18.0 unit=mm
